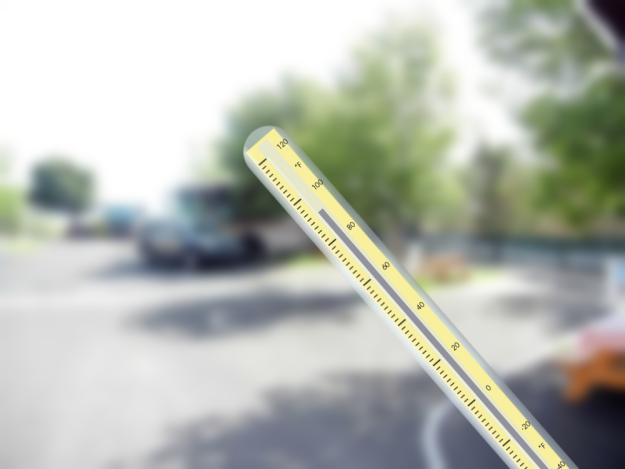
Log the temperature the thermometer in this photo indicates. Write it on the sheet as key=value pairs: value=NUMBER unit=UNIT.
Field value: value=92 unit=°F
